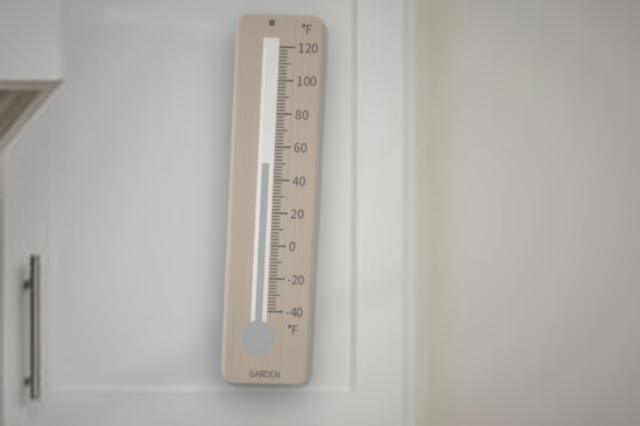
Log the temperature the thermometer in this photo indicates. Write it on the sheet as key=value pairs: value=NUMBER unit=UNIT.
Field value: value=50 unit=°F
